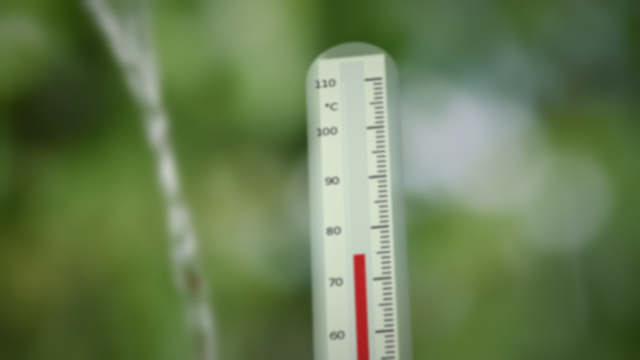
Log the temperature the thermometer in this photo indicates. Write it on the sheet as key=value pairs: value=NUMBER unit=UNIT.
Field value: value=75 unit=°C
